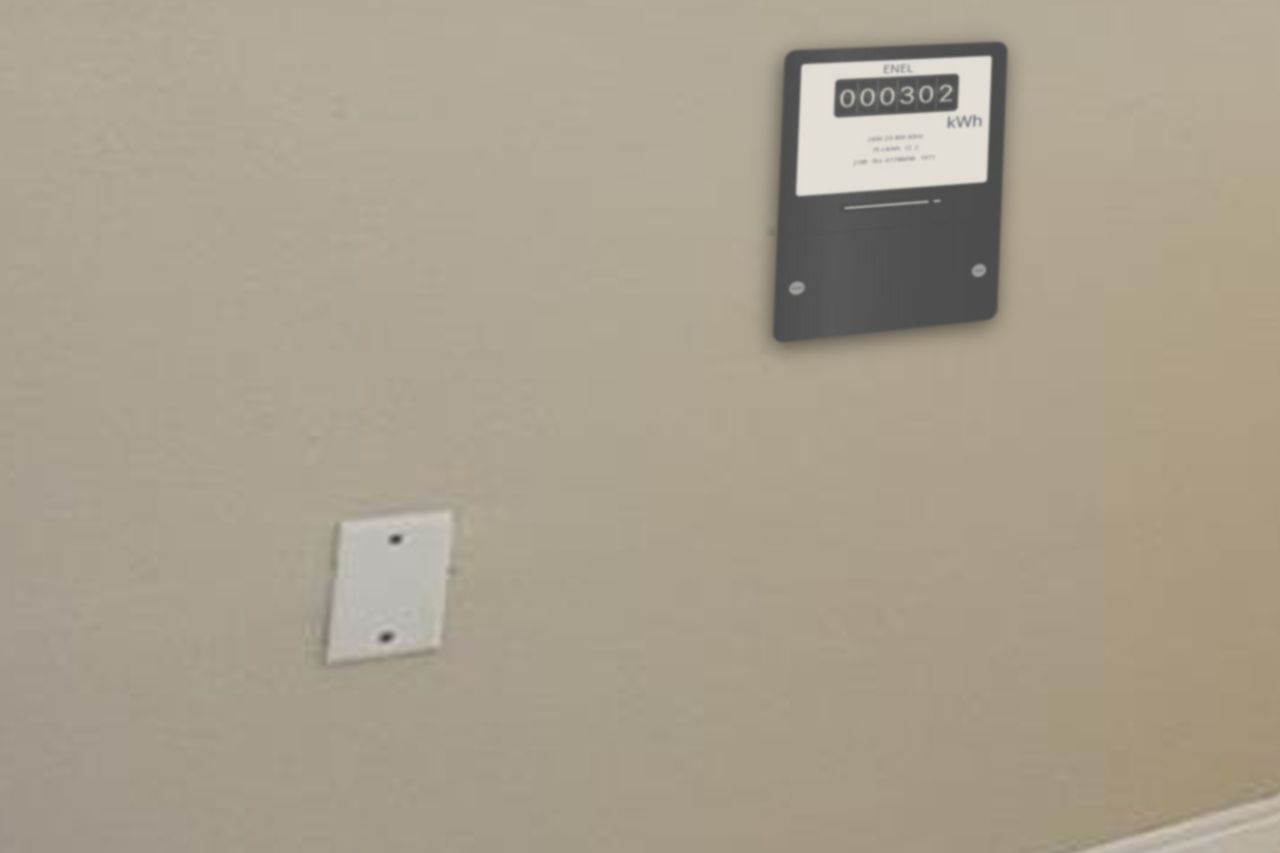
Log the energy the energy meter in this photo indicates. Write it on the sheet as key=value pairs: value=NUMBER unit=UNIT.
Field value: value=302 unit=kWh
